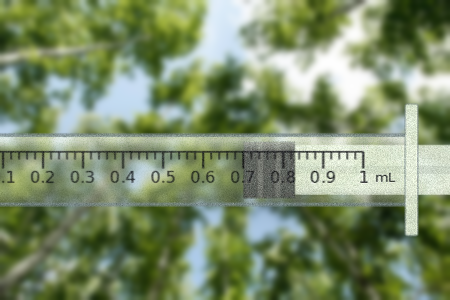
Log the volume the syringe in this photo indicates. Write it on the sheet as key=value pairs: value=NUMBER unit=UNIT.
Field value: value=0.7 unit=mL
